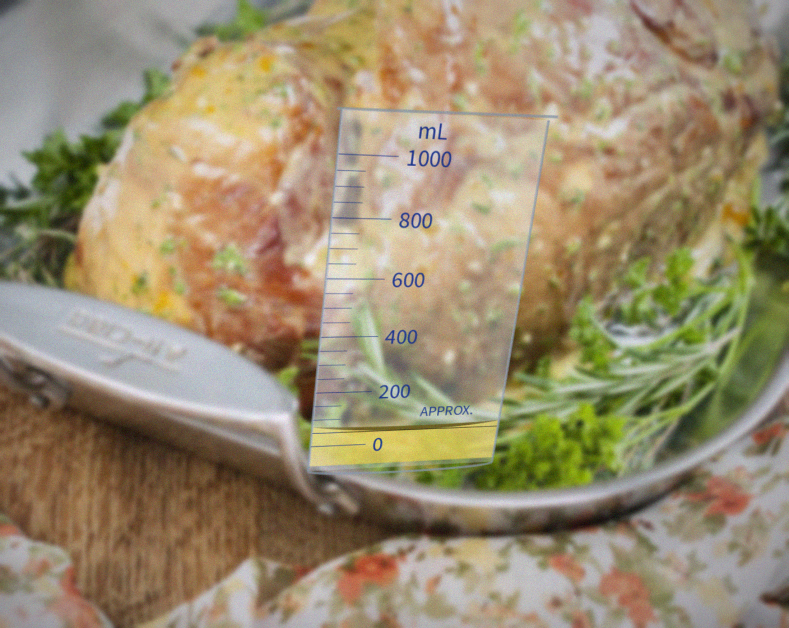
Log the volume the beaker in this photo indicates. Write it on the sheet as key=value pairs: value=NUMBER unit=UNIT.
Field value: value=50 unit=mL
